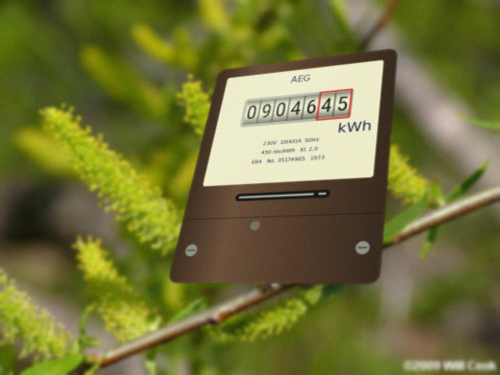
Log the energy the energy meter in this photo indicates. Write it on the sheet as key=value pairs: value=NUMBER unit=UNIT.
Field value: value=9046.45 unit=kWh
